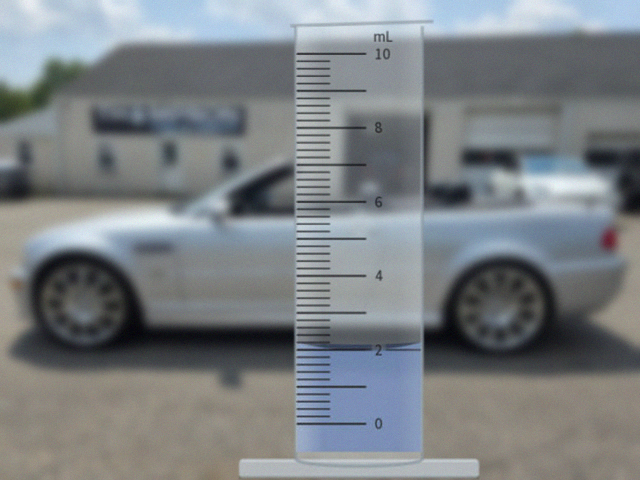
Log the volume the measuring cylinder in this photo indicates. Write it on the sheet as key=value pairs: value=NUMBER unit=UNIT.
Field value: value=2 unit=mL
